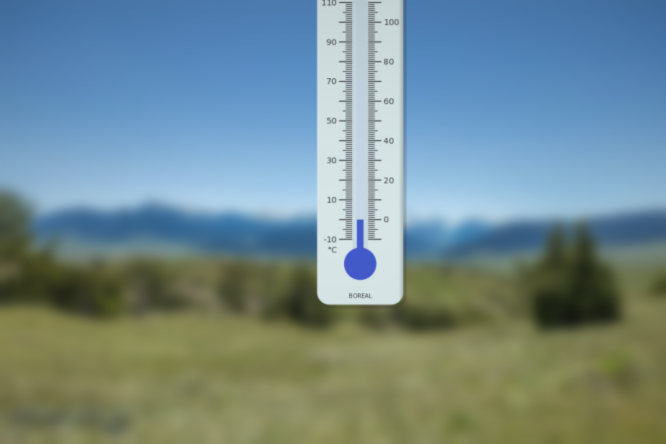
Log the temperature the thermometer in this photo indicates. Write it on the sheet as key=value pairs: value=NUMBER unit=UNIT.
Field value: value=0 unit=°C
